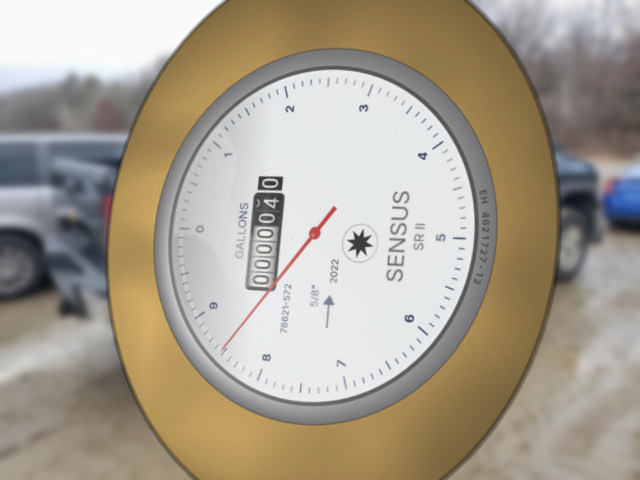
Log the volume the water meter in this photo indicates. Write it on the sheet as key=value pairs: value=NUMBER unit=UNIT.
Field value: value=38.5 unit=gal
